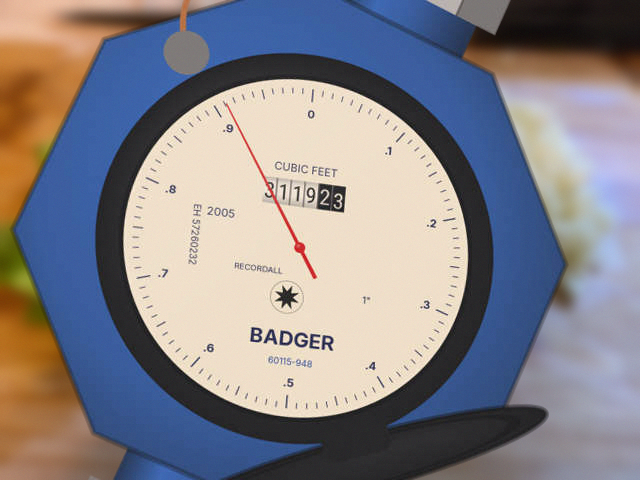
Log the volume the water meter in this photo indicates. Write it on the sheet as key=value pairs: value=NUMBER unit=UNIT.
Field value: value=311922.91 unit=ft³
